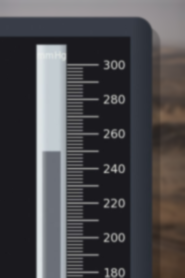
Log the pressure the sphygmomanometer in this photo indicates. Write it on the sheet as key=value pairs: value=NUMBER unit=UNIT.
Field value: value=250 unit=mmHg
